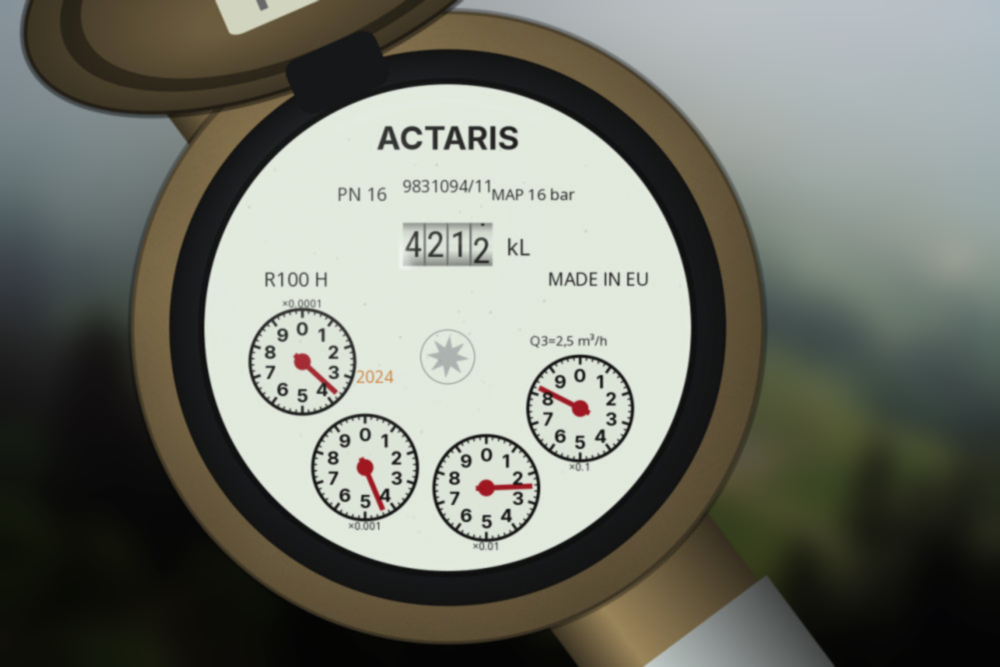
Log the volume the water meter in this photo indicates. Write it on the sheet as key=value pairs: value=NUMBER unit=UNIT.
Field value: value=4211.8243 unit=kL
